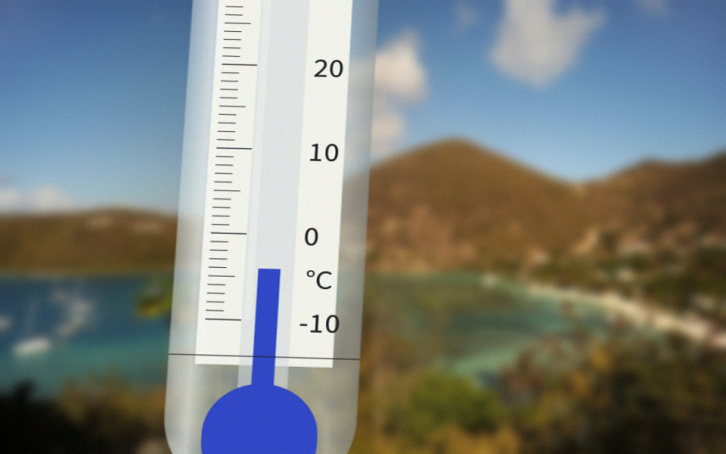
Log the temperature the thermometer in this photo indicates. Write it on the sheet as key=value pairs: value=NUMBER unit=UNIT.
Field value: value=-4 unit=°C
